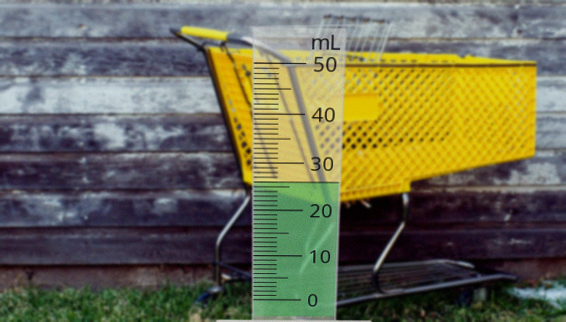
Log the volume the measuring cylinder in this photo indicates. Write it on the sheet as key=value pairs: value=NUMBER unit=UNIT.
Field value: value=26 unit=mL
